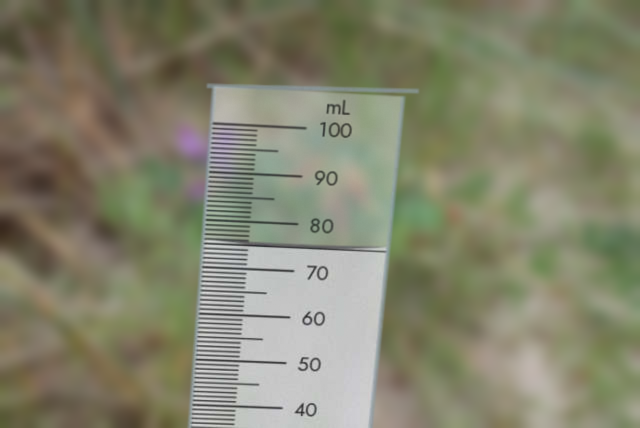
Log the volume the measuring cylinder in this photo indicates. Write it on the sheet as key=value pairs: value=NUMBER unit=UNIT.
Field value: value=75 unit=mL
